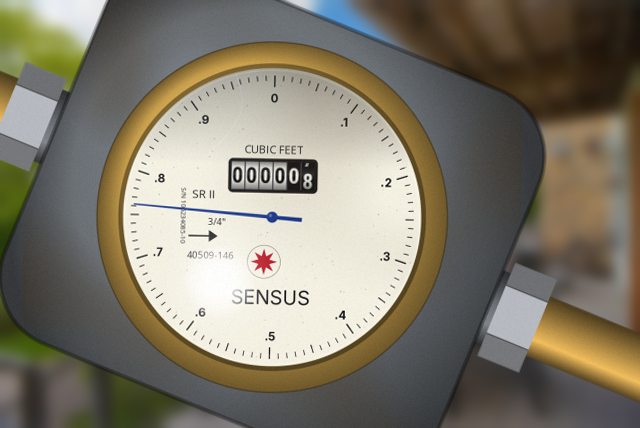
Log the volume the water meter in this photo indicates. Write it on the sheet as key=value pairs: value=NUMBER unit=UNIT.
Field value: value=7.76 unit=ft³
